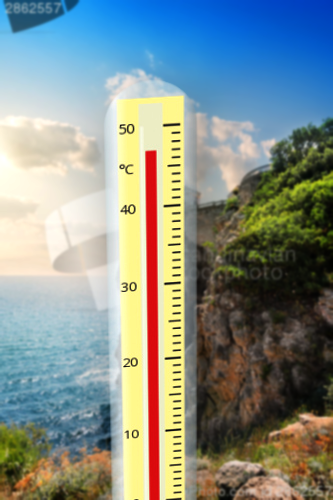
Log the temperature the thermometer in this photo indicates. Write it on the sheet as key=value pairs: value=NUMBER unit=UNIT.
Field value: value=47 unit=°C
